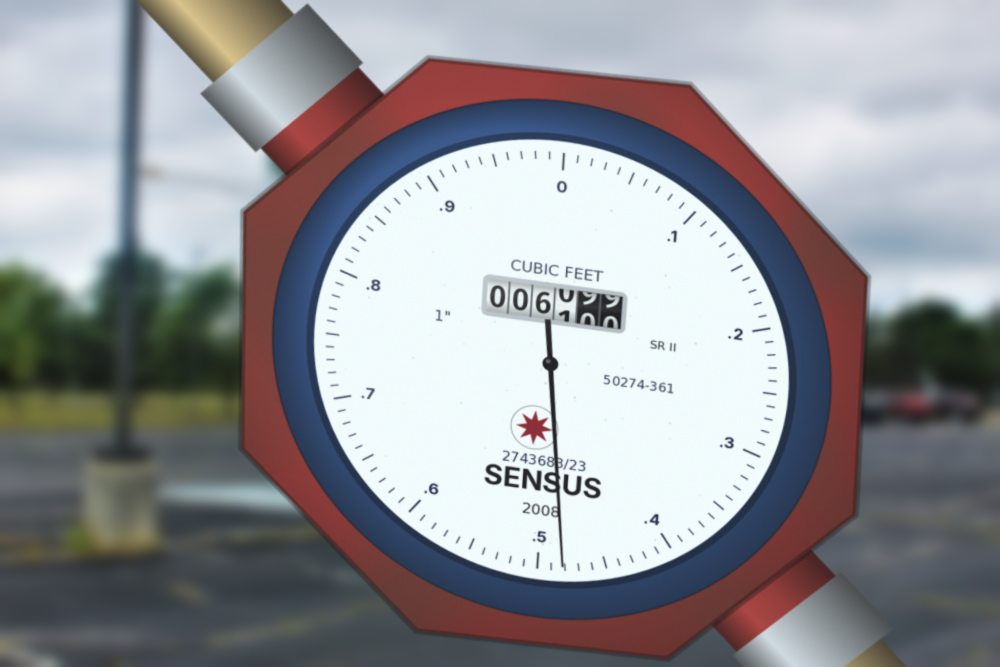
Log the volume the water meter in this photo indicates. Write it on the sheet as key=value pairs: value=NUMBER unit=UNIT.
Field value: value=6099.48 unit=ft³
